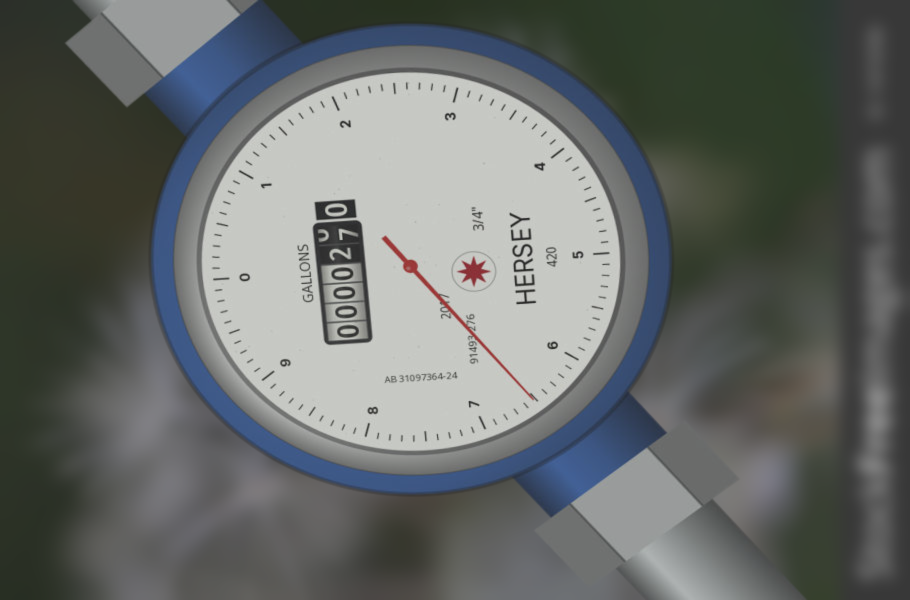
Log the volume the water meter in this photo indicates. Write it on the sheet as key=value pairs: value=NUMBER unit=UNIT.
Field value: value=266.5 unit=gal
